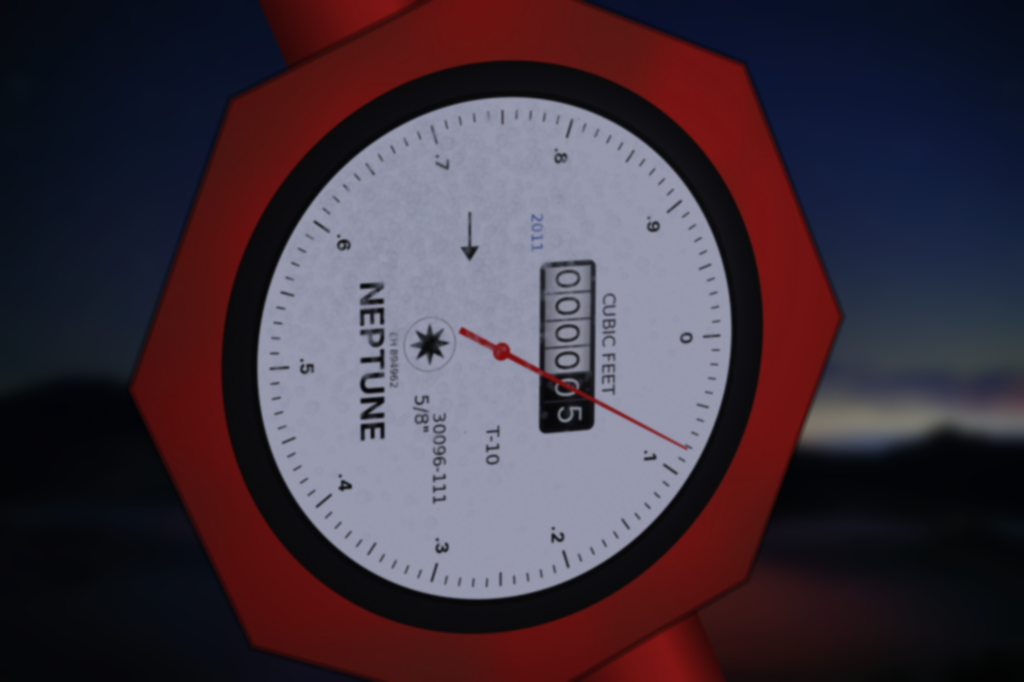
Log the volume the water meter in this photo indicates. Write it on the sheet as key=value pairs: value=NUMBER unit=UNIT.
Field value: value=5.08 unit=ft³
